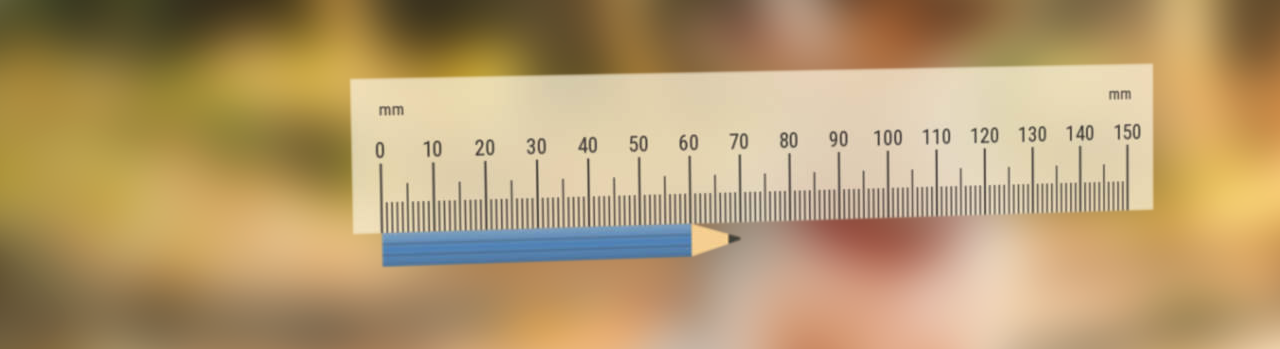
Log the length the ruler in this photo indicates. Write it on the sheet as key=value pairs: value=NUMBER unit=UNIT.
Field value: value=70 unit=mm
